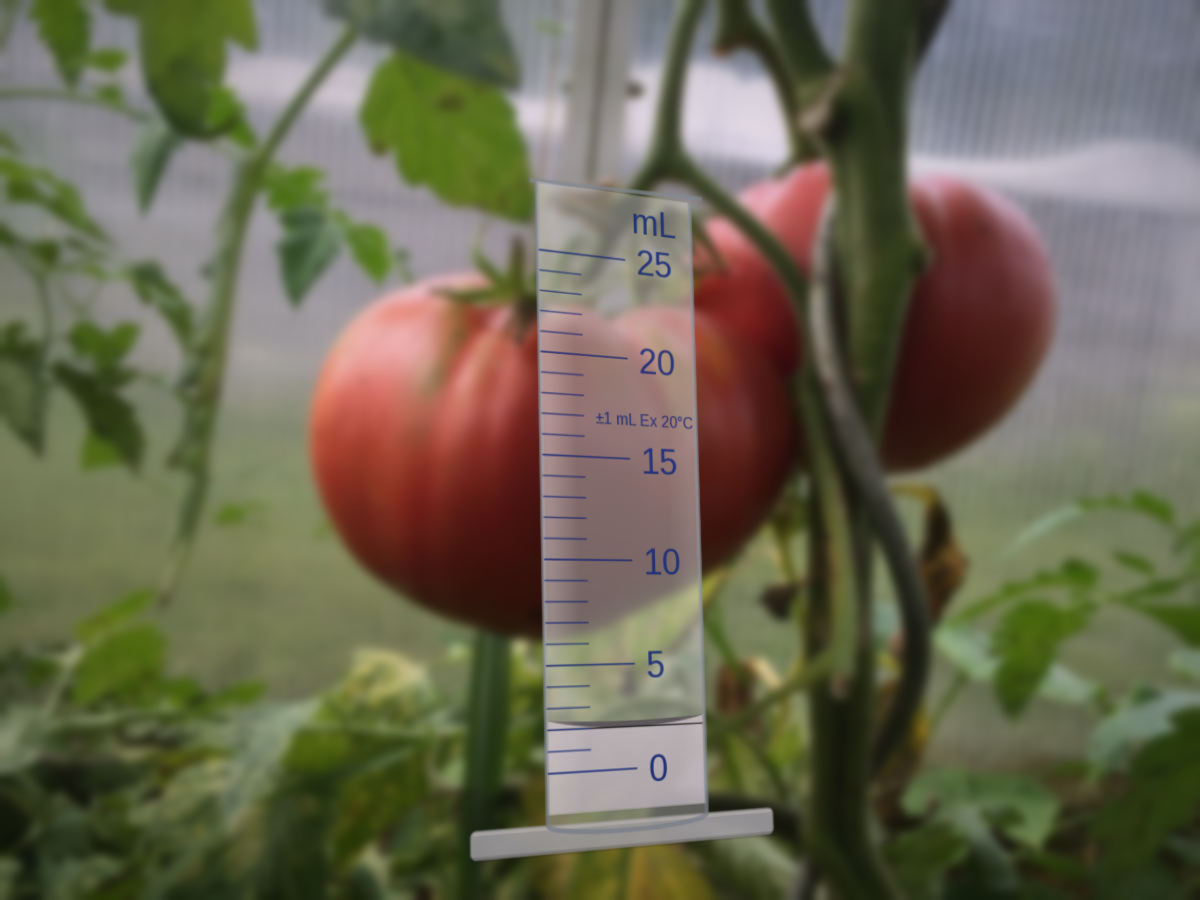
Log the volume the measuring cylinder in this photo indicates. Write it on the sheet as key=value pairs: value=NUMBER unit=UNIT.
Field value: value=2 unit=mL
